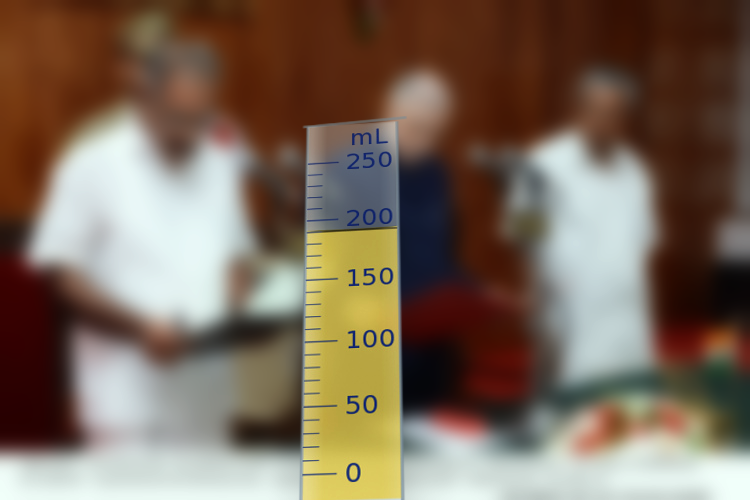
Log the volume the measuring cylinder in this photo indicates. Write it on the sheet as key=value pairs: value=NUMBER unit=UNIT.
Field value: value=190 unit=mL
